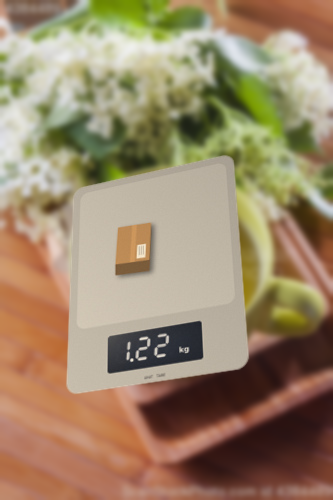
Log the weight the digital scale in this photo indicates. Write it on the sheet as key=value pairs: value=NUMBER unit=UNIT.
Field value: value=1.22 unit=kg
